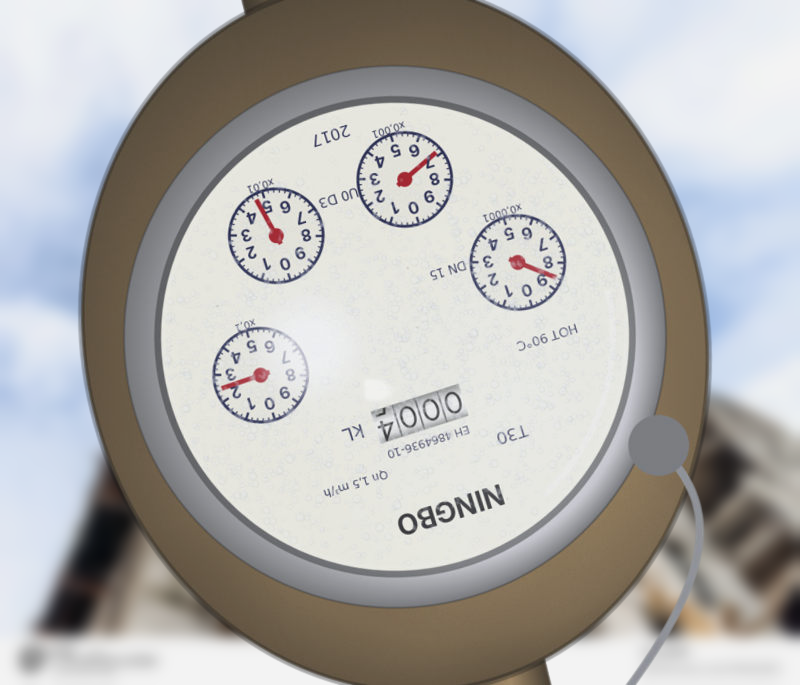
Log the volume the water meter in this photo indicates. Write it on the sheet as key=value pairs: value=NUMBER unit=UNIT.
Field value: value=4.2468 unit=kL
